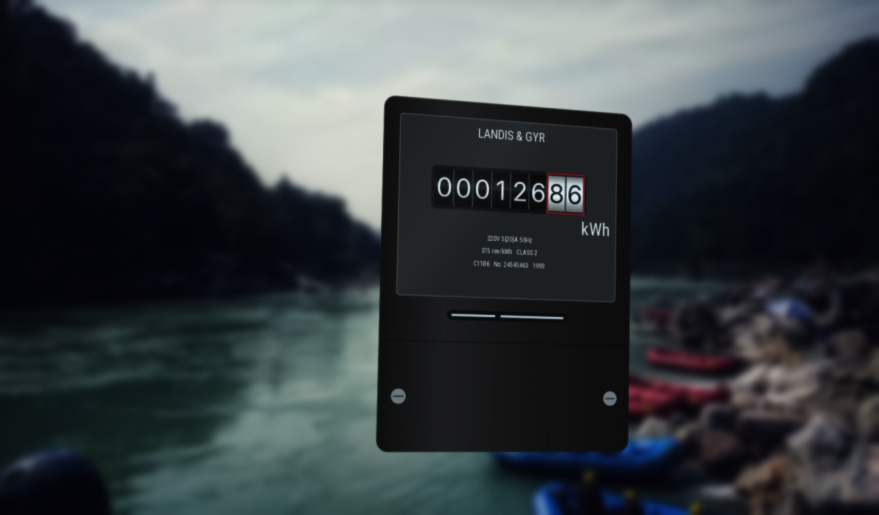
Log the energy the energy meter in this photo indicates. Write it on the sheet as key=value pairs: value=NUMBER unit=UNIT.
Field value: value=126.86 unit=kWh
